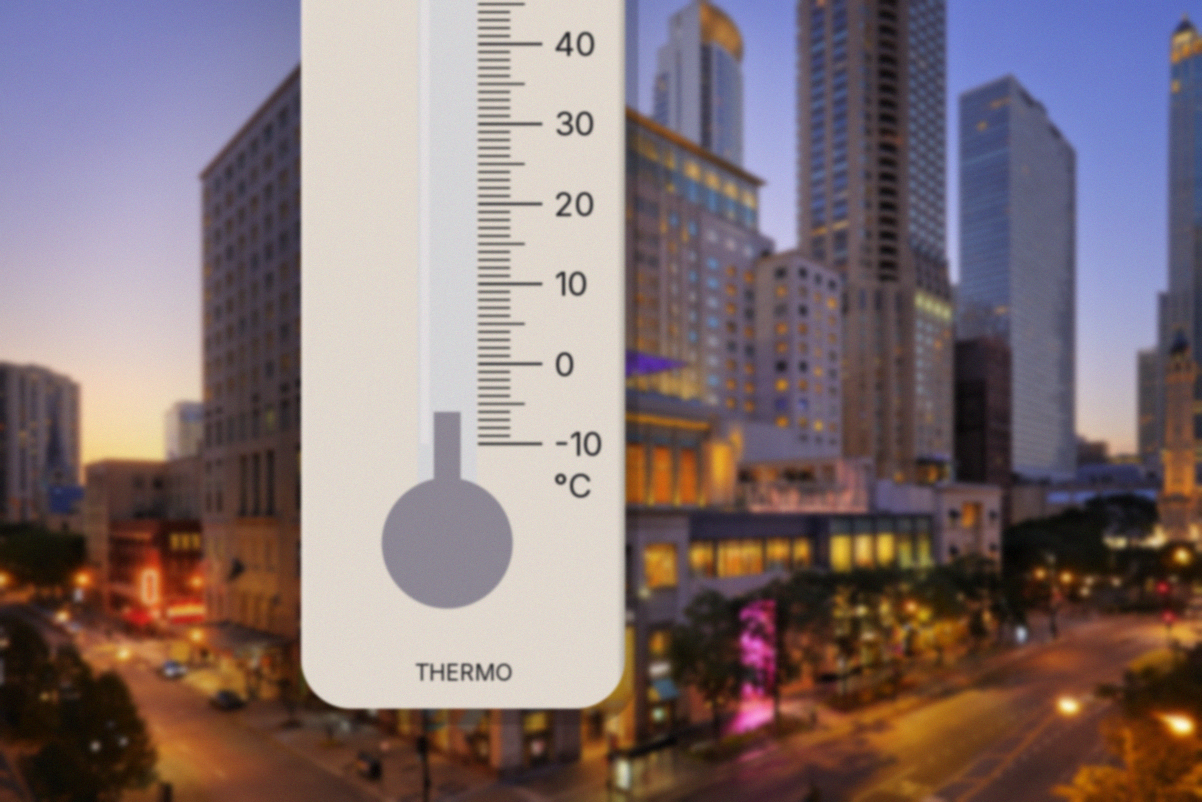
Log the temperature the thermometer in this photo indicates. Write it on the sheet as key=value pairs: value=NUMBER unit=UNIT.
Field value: value=-6 unit=°C
